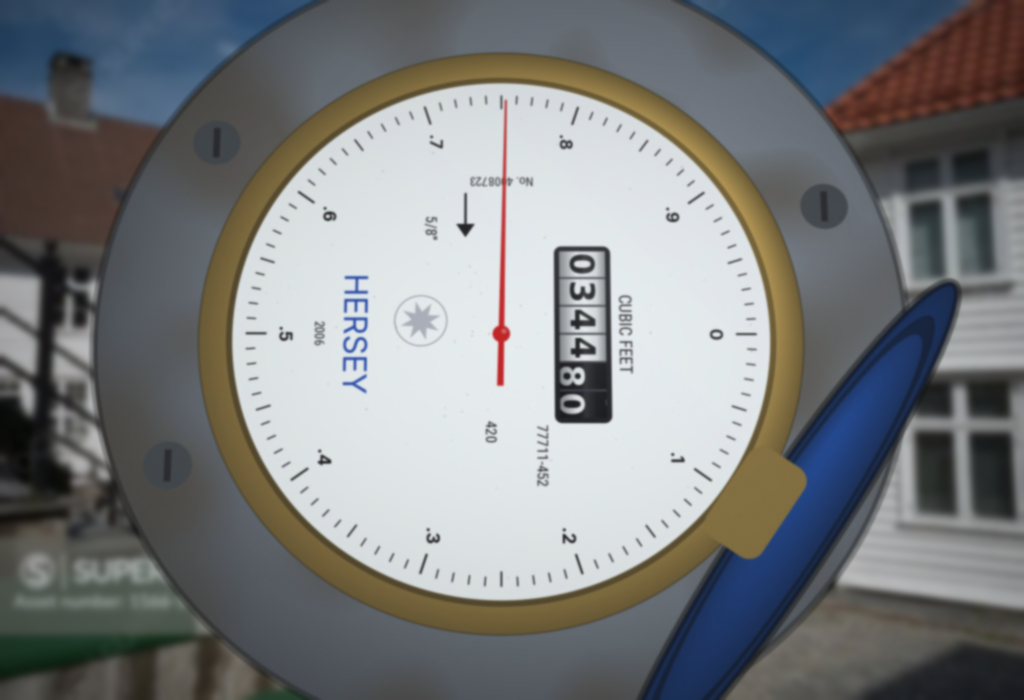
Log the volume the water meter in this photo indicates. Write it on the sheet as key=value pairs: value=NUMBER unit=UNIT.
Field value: value=34479.75 unit=ft³
